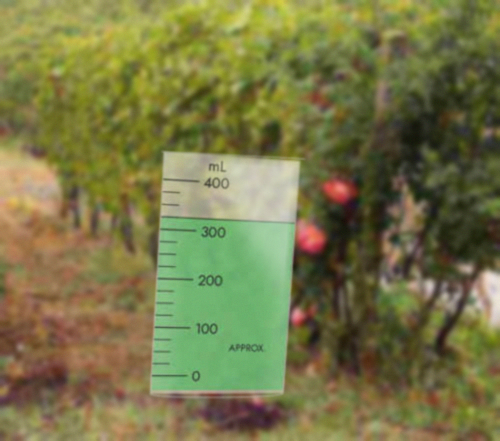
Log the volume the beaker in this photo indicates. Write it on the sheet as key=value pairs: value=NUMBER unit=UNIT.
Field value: value=325 unit=mL
